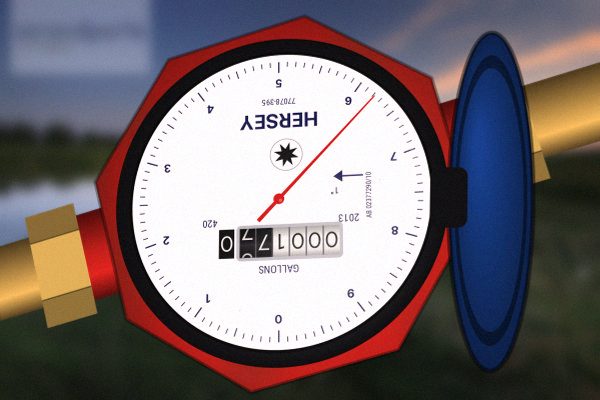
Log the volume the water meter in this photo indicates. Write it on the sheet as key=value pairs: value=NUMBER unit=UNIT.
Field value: value=1766.2 unit=gal
